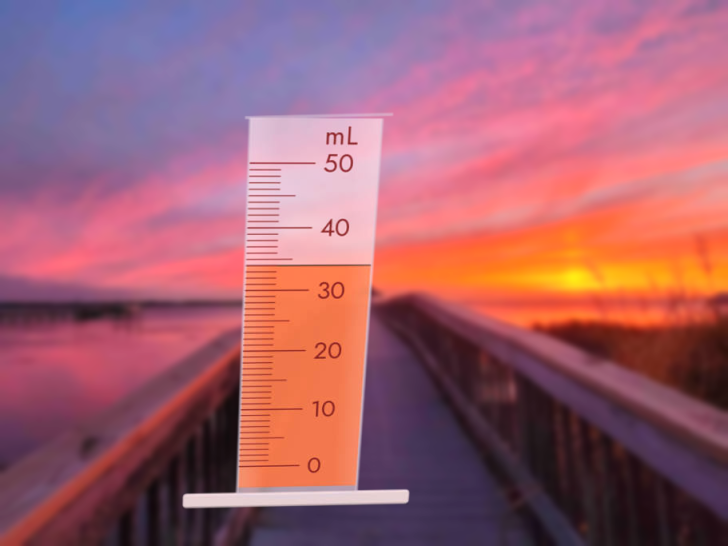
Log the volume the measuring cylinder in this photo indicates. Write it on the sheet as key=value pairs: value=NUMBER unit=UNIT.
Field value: value=34 unit=mL
